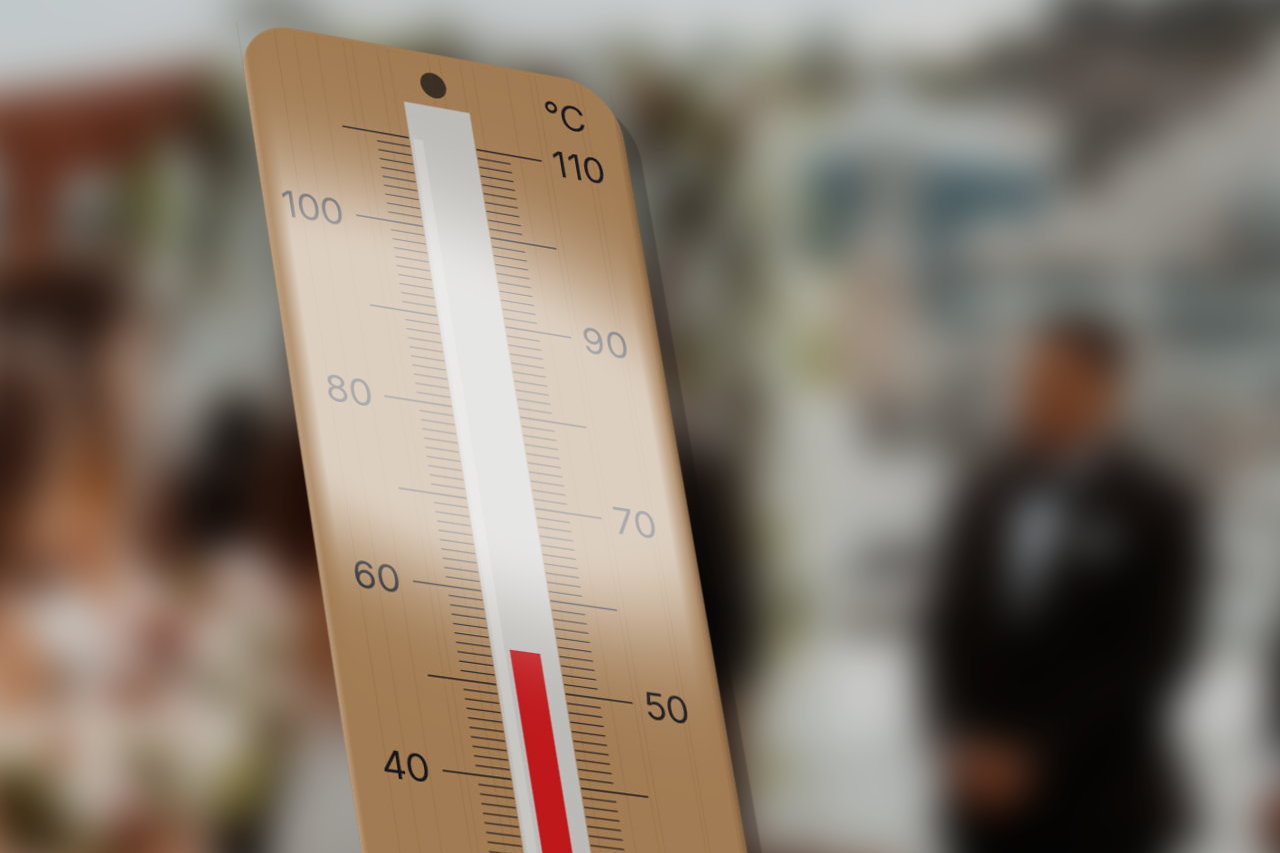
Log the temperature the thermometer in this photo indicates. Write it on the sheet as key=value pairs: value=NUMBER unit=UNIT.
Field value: value=54 unit=°C
